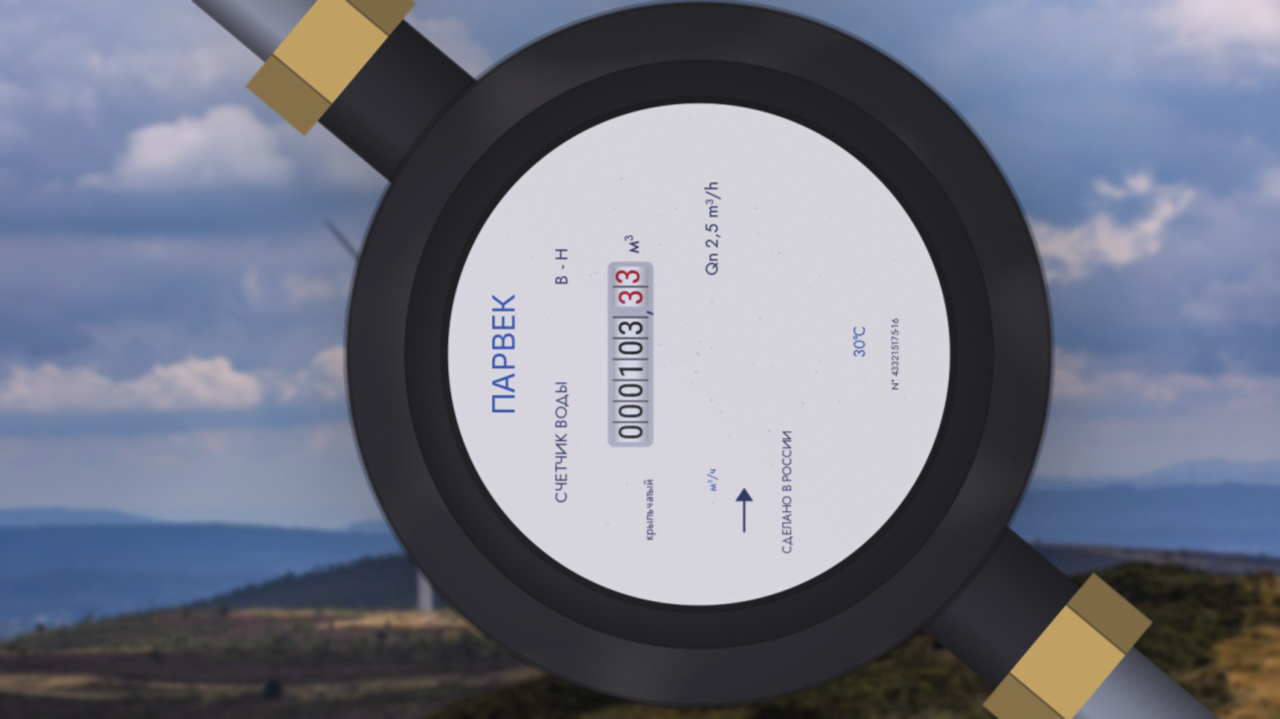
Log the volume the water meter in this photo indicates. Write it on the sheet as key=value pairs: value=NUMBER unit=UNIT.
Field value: value=103.33 unit=m³
